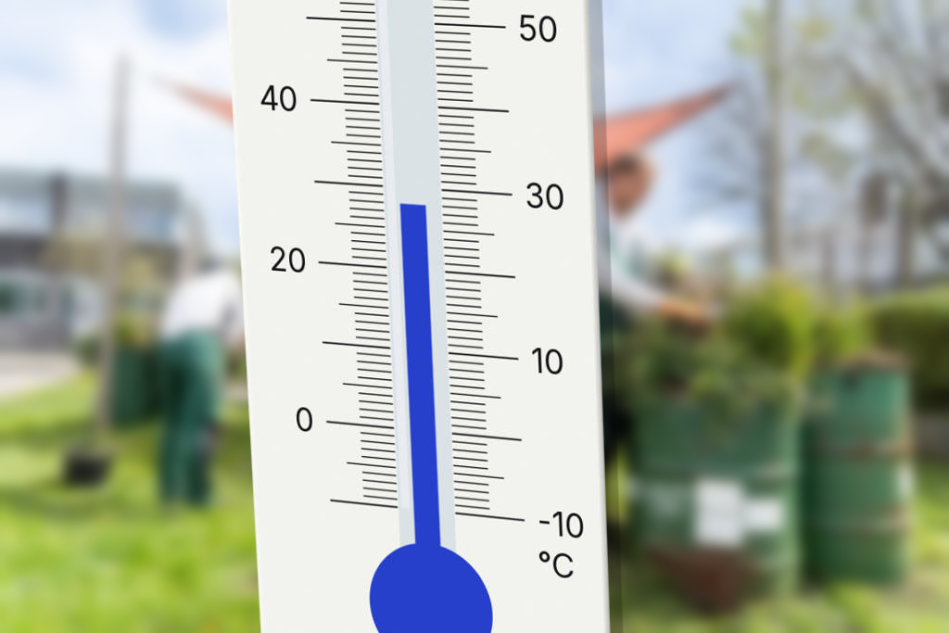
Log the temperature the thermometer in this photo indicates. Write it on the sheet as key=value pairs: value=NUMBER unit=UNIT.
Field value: value=28 unit=°C
